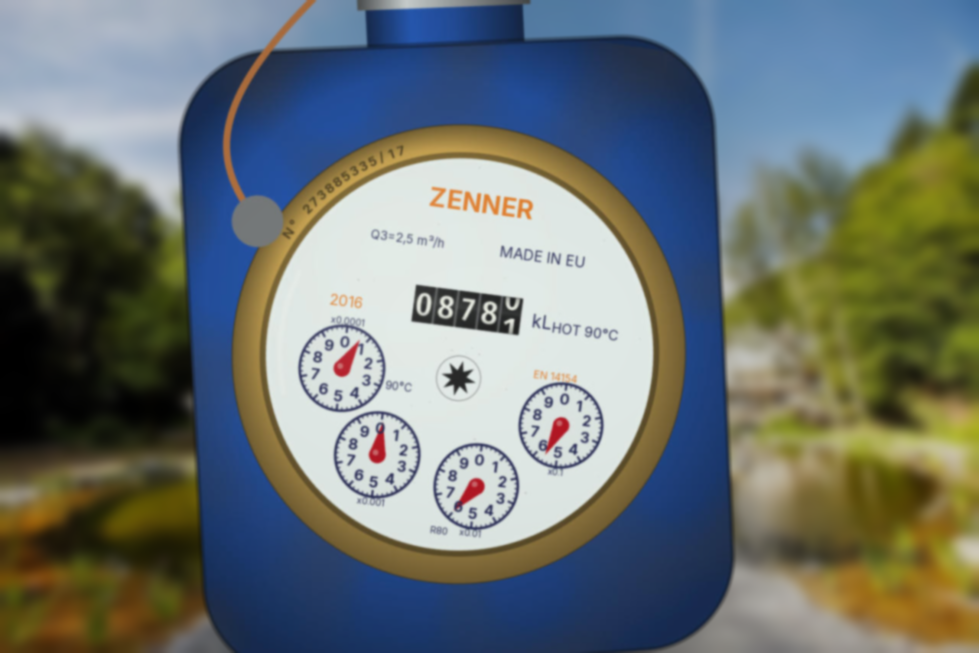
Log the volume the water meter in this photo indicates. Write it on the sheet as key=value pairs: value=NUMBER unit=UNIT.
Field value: value=8780.5600 unit=kL
